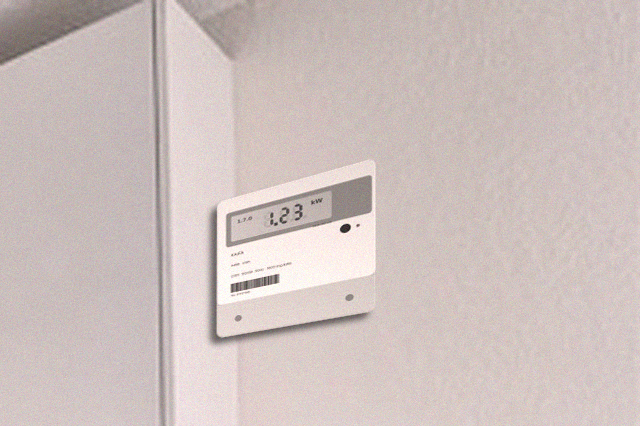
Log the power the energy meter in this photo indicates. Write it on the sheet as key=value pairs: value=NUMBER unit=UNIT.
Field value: value=1.23 unit=kW
